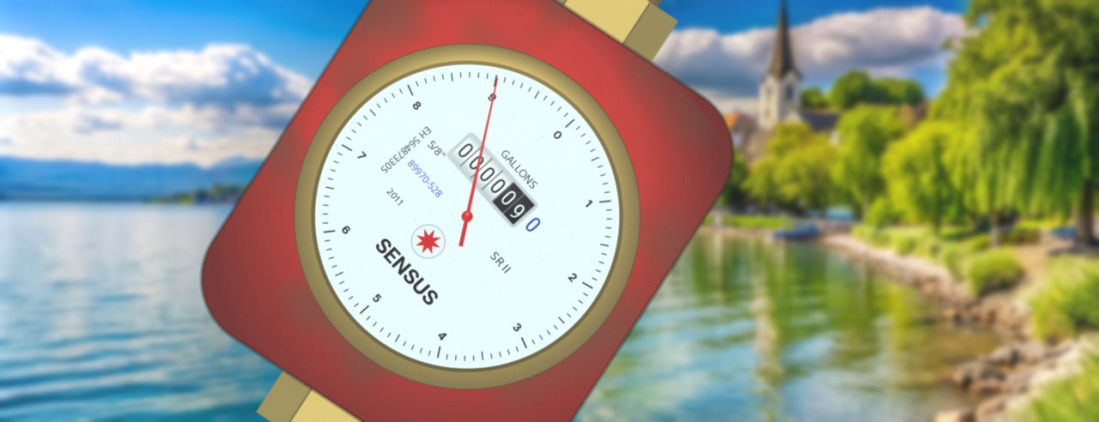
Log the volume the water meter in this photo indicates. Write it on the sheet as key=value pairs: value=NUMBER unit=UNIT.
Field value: value=89.0 unit=gal
